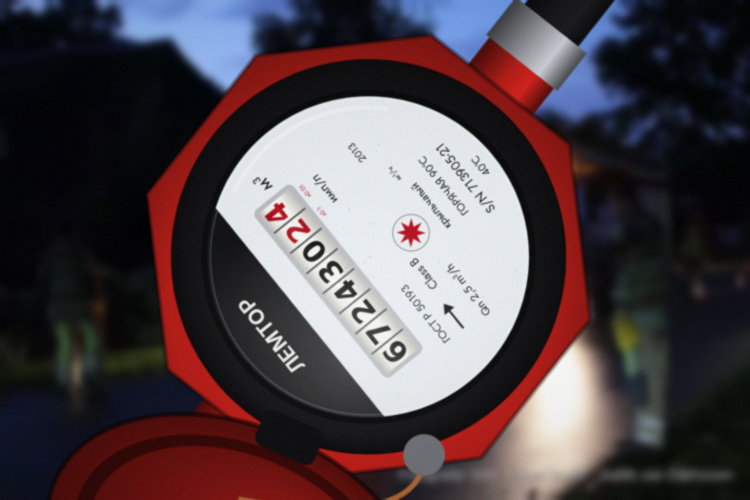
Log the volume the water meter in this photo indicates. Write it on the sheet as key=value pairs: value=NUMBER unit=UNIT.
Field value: value=672430.24 unit=m³
